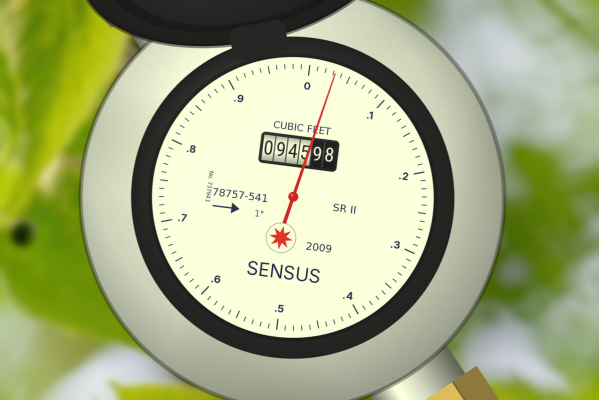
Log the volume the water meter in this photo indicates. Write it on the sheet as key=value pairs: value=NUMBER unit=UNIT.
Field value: value=94598.03 unit=ft³
